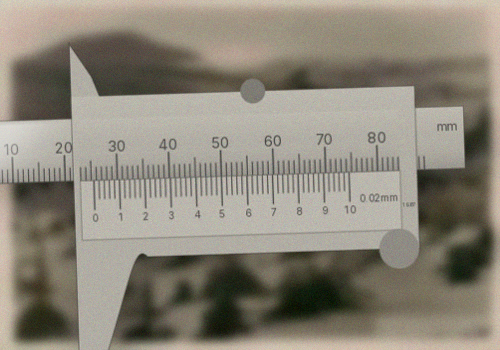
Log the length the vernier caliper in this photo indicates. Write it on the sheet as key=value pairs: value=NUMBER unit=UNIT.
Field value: value=25.5 unit=mm
